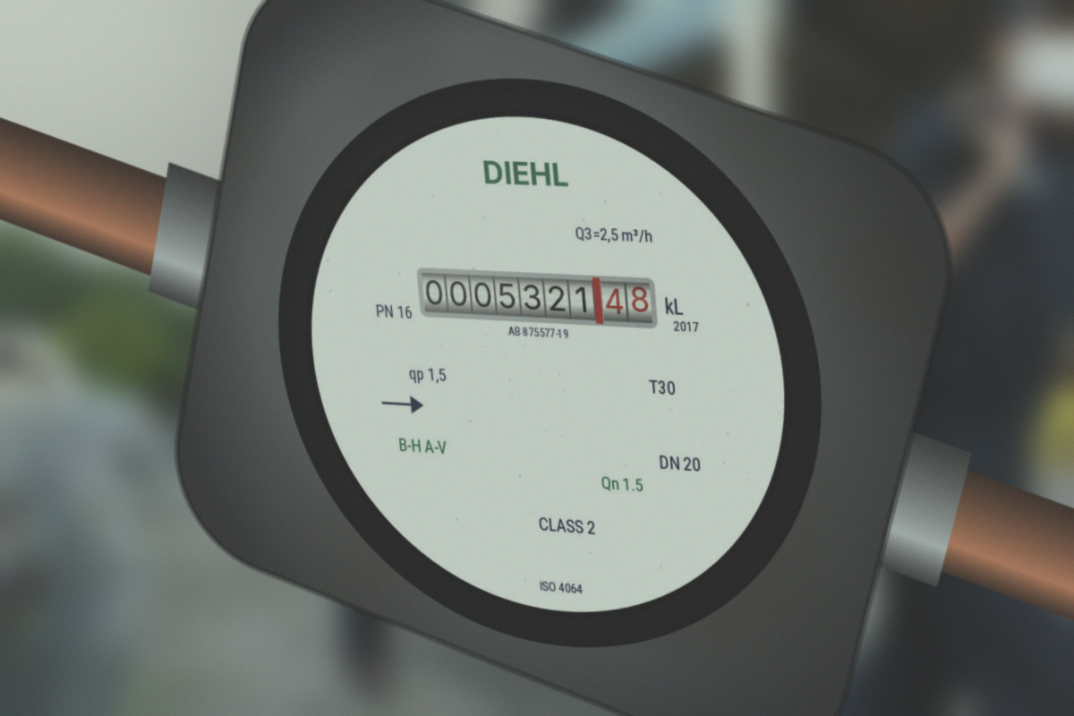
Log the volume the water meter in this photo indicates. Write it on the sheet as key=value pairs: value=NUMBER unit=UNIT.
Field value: value=5321.48 unit=kL
